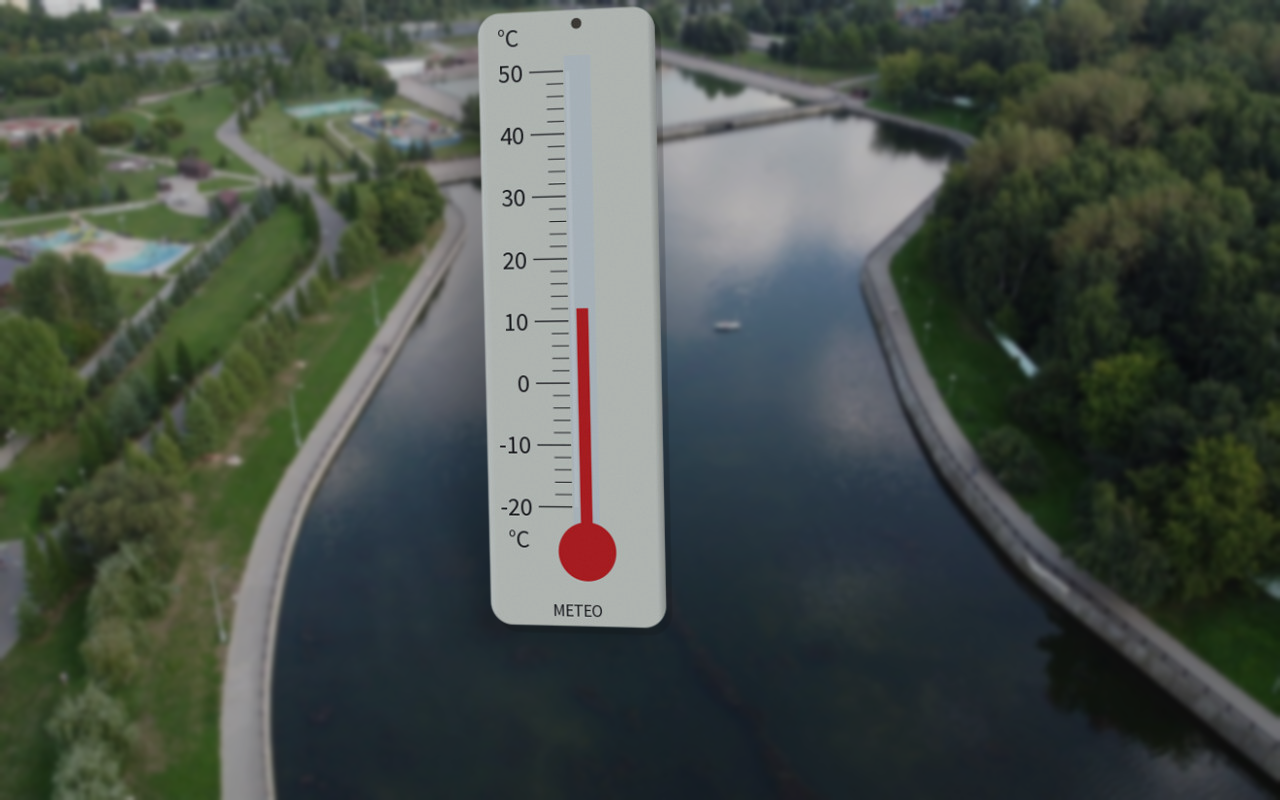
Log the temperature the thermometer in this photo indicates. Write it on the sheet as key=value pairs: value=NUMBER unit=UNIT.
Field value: value=12 unit=°C
